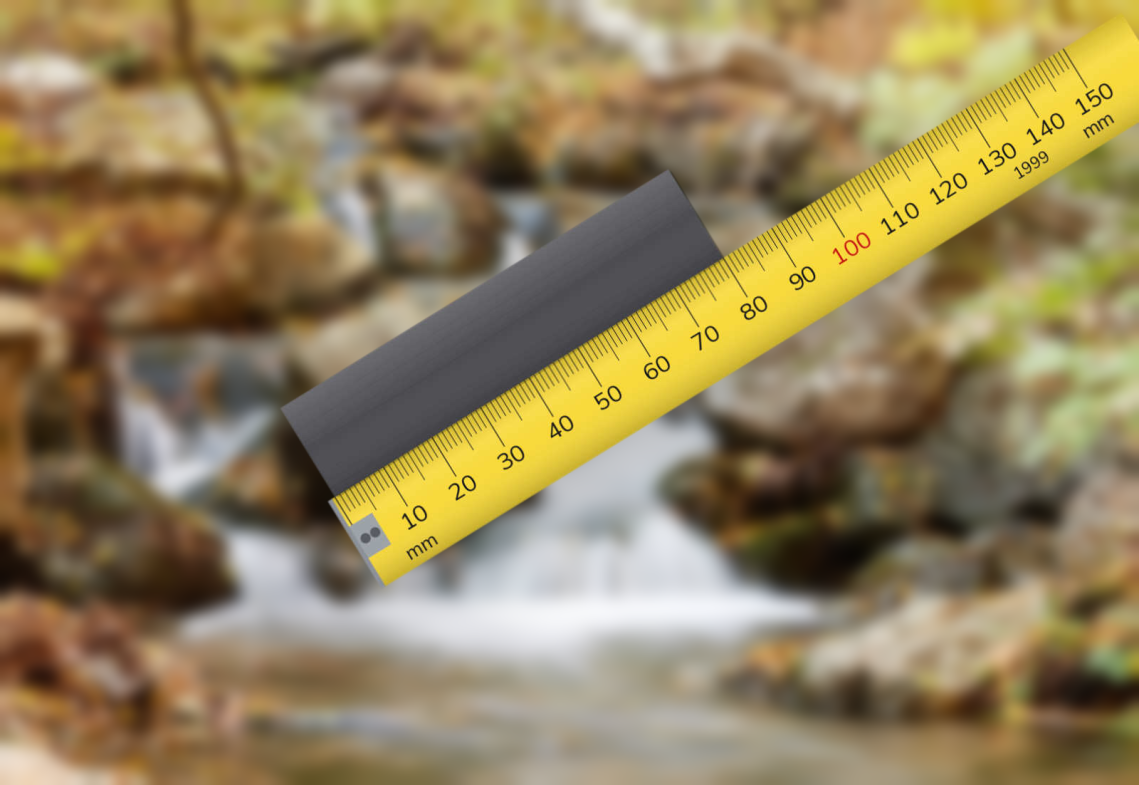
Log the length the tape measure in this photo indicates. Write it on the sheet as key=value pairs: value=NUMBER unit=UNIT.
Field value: value=80 unit=mm
